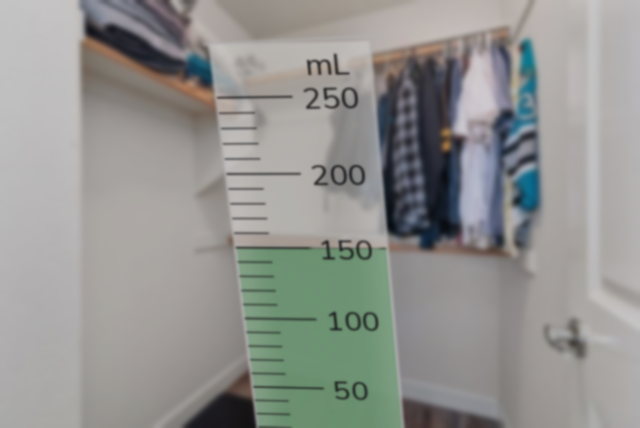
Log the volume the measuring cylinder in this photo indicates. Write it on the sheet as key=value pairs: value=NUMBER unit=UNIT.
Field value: value=150 unit=mL
